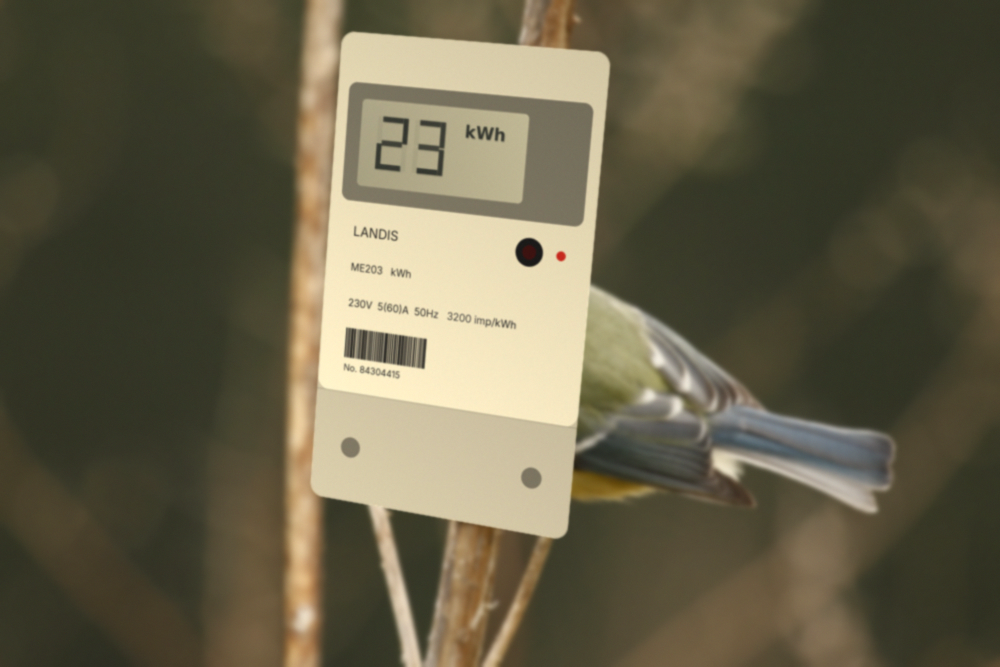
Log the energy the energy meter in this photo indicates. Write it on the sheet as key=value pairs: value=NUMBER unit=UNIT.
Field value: value=23 unit=kWh
